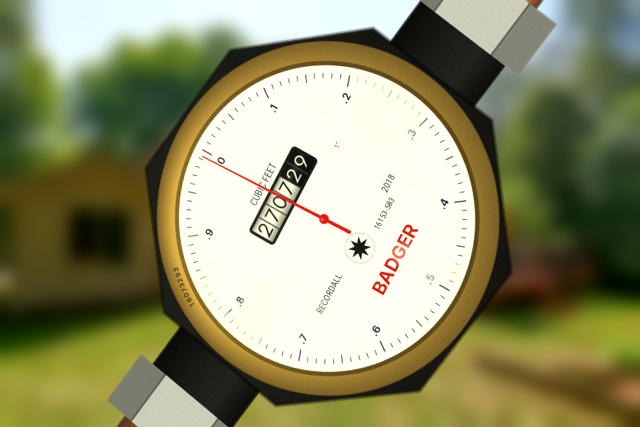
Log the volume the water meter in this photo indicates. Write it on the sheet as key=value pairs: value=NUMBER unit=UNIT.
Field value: value=270728.99 unit=ft³
